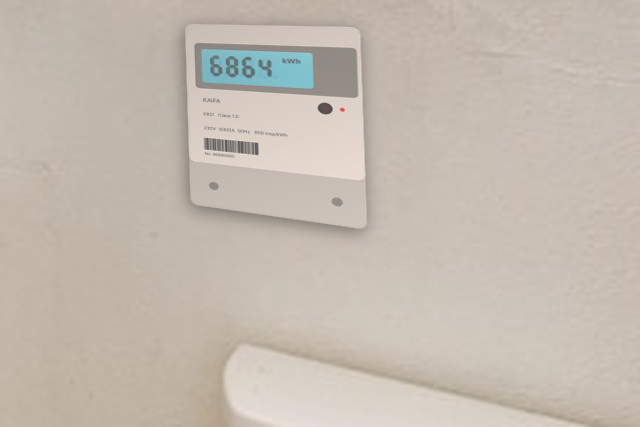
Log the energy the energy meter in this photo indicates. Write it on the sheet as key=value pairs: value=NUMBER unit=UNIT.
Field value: value=6864 unit=kWh
